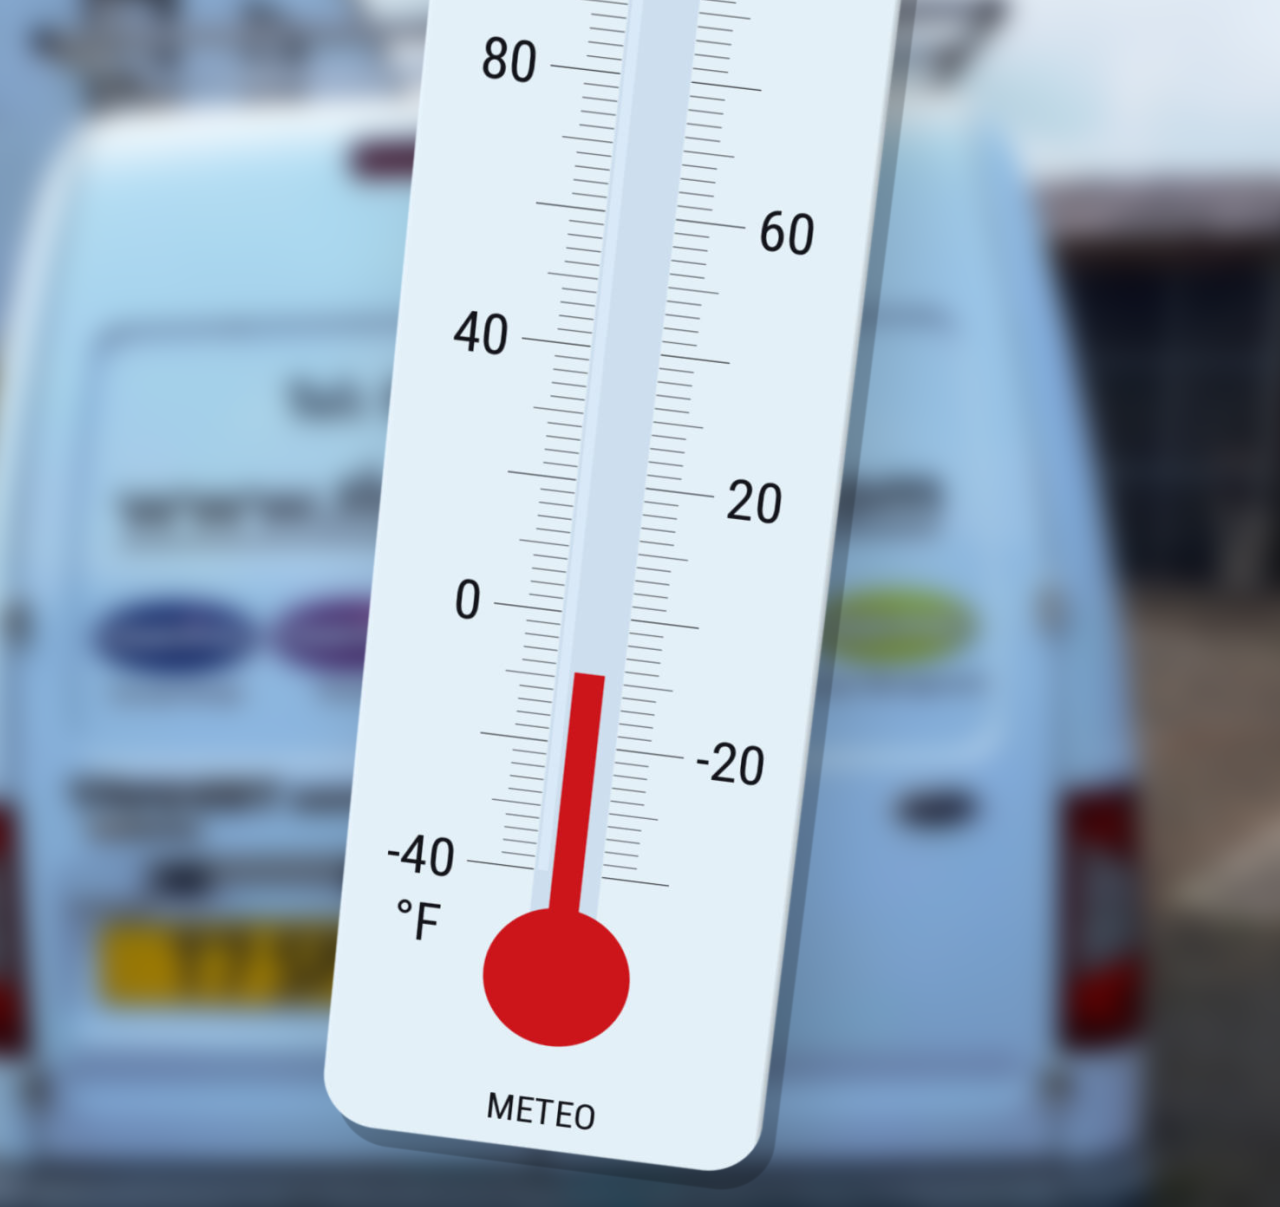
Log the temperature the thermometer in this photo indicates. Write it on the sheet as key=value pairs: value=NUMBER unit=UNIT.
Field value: value=-9 unit=°F
